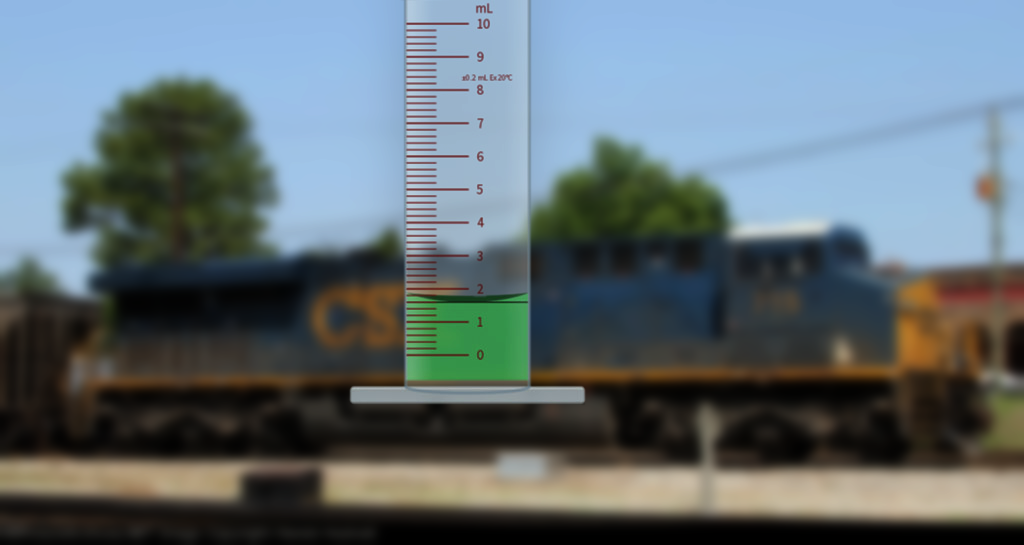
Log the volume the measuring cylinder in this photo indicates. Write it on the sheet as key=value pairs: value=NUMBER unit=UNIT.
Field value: value=1.6 unit=mL
